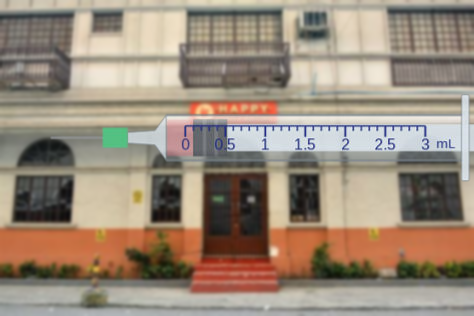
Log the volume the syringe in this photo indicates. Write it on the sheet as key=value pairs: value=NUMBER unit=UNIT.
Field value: value=0.1 unit=mL
